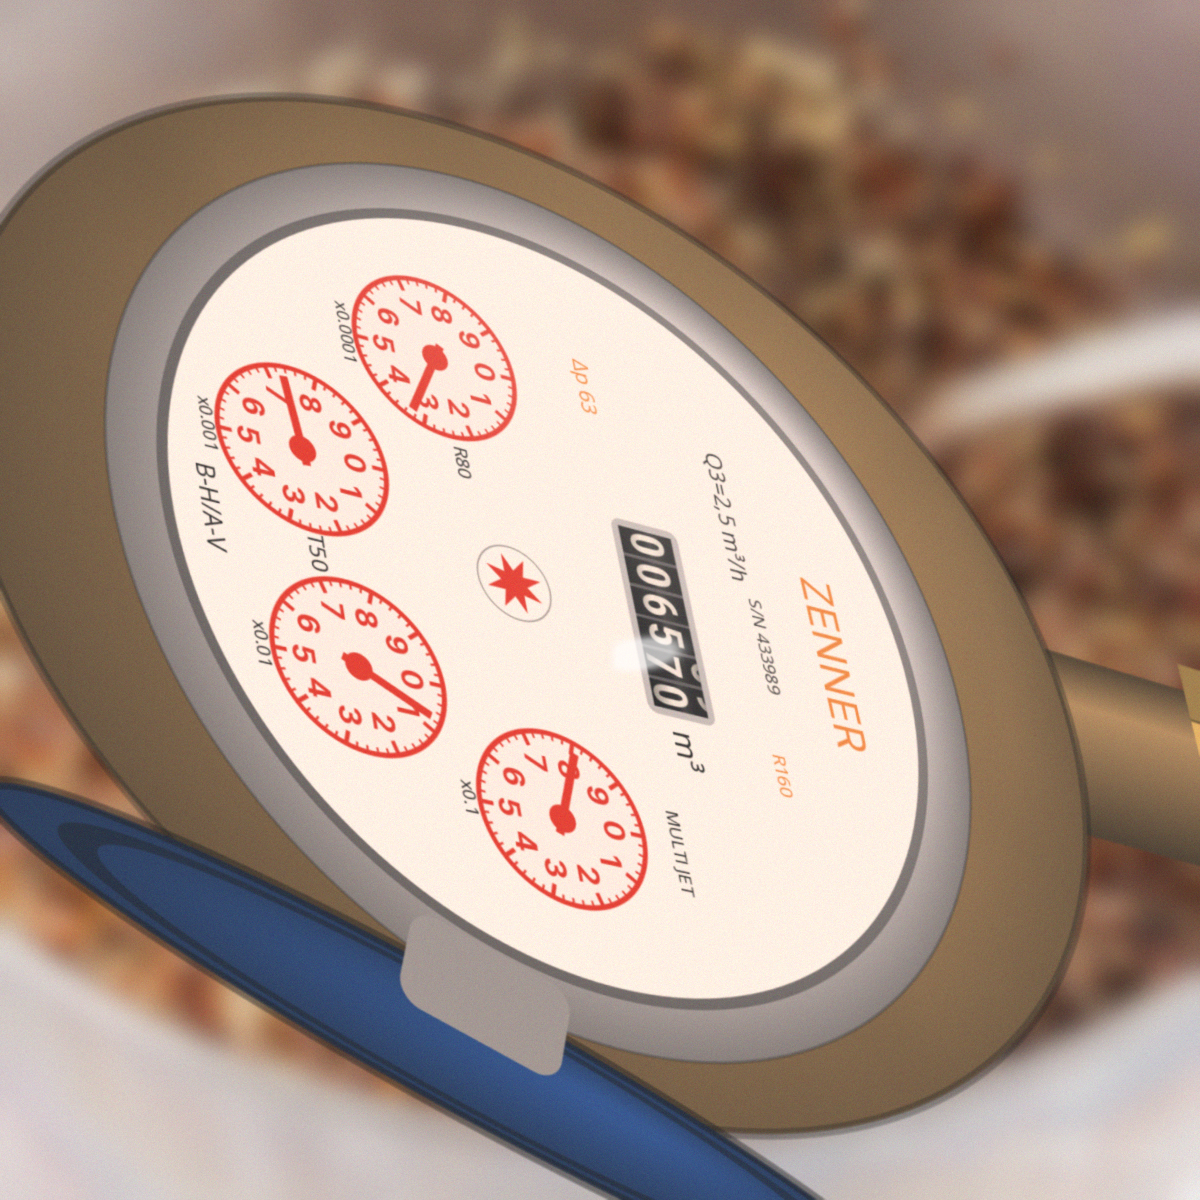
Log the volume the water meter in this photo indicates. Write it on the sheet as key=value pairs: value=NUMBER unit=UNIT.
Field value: value=6569.8073 unit=m³
